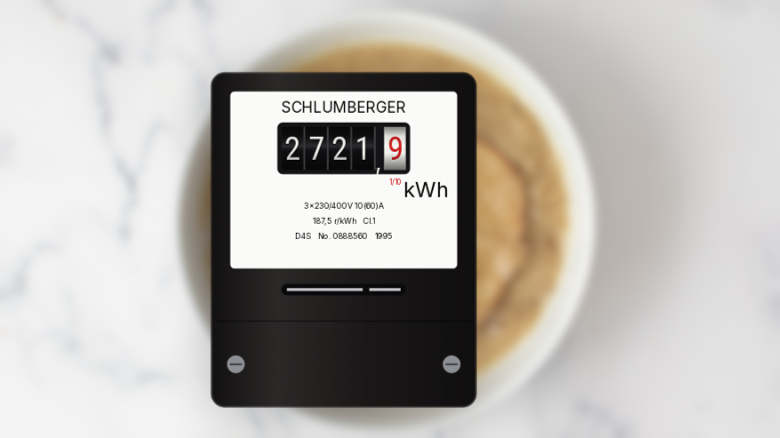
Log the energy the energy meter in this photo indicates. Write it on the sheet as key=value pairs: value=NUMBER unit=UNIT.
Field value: value=2721.9 unit=kWh
